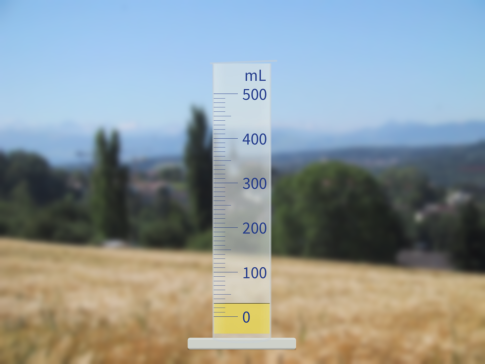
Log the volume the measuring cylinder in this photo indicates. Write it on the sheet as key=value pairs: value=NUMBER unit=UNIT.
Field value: value=30 unit=mL
